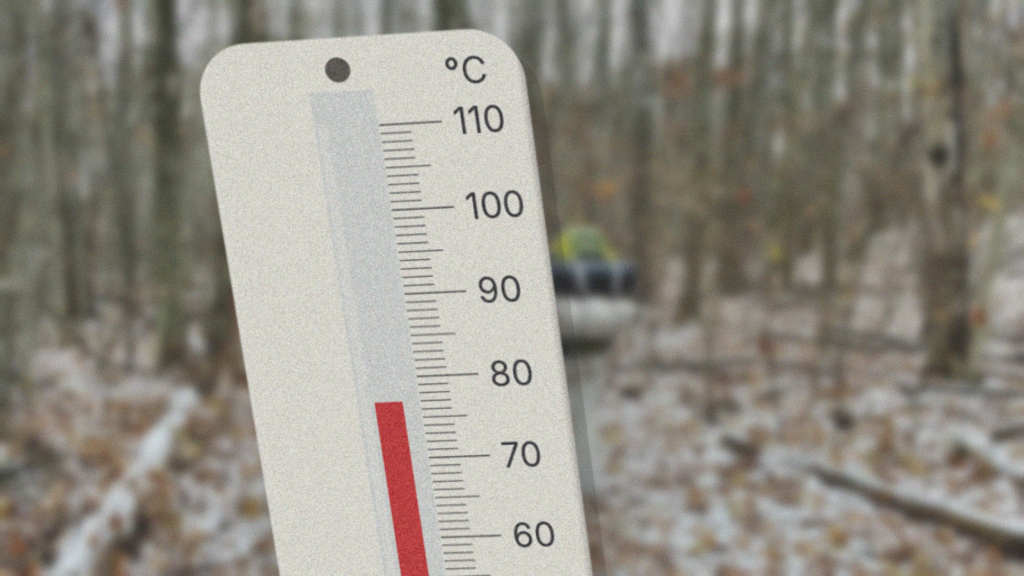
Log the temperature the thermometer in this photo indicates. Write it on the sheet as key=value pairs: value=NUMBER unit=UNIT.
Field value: value=77 unit=°C
